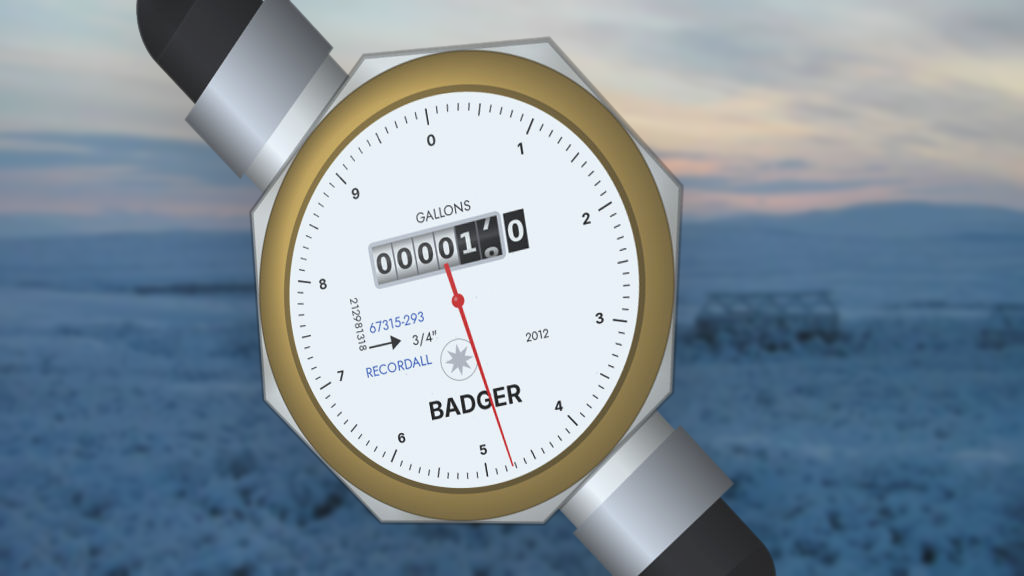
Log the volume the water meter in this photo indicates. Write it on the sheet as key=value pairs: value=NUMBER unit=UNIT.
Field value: value=174.7 unit=gal
